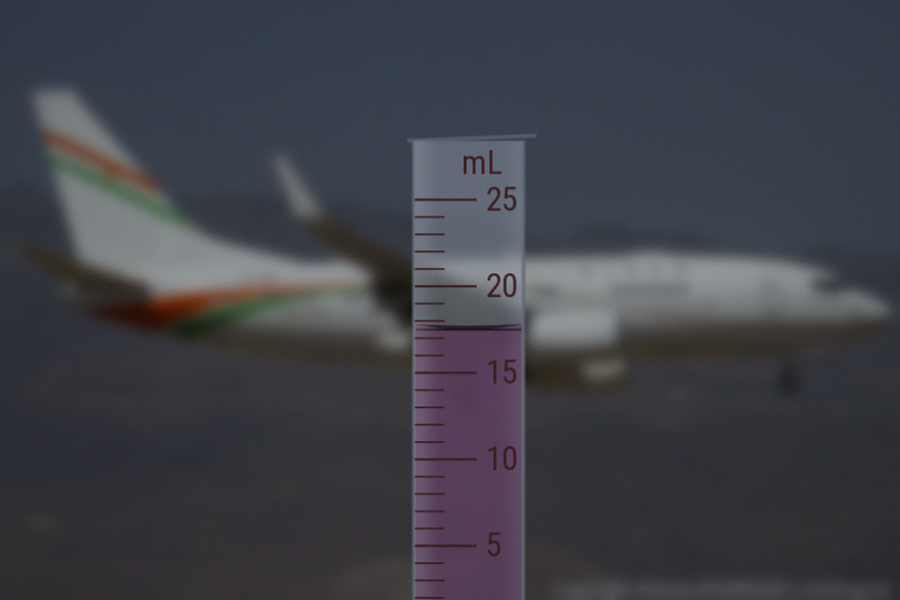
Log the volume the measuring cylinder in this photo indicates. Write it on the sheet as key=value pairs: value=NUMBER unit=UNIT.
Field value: value=17.5 unit=mL
